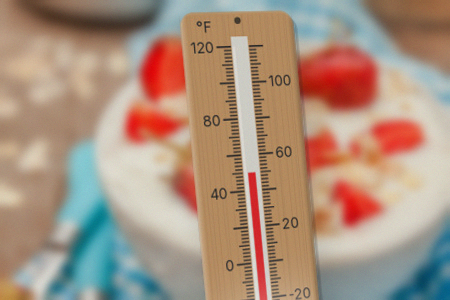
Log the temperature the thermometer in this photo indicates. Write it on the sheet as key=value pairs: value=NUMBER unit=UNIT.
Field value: value=50 unit=°F
